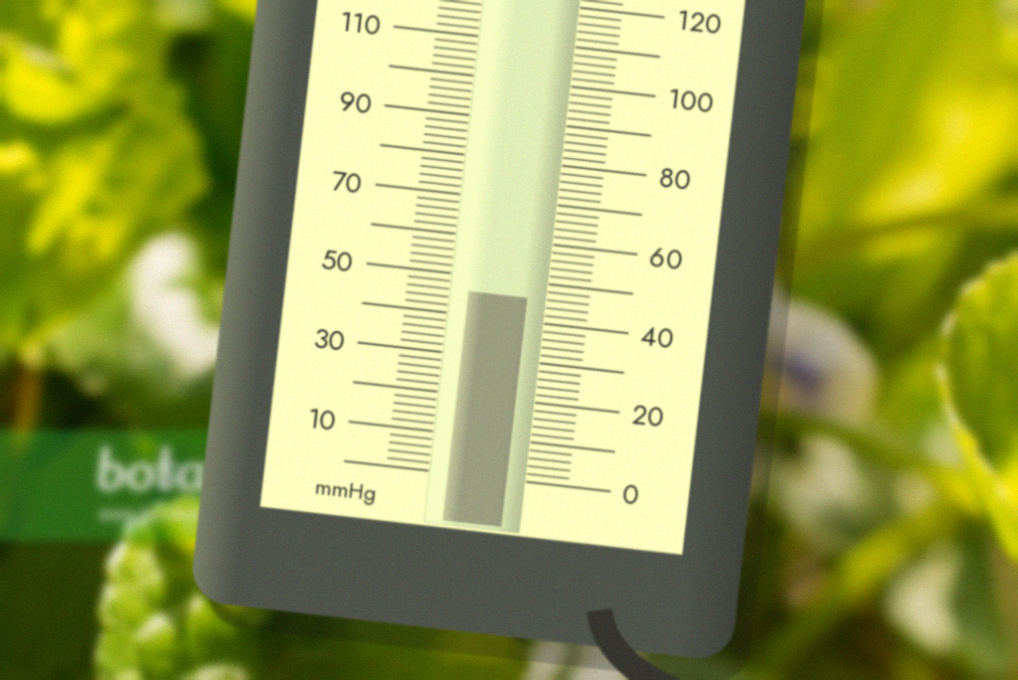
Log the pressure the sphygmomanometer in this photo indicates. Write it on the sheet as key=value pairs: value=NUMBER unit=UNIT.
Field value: value=46 unit=mmHg
